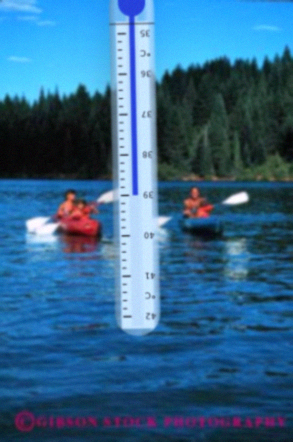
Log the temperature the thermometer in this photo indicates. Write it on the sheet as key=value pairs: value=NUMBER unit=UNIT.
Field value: value=39 unit=°C
